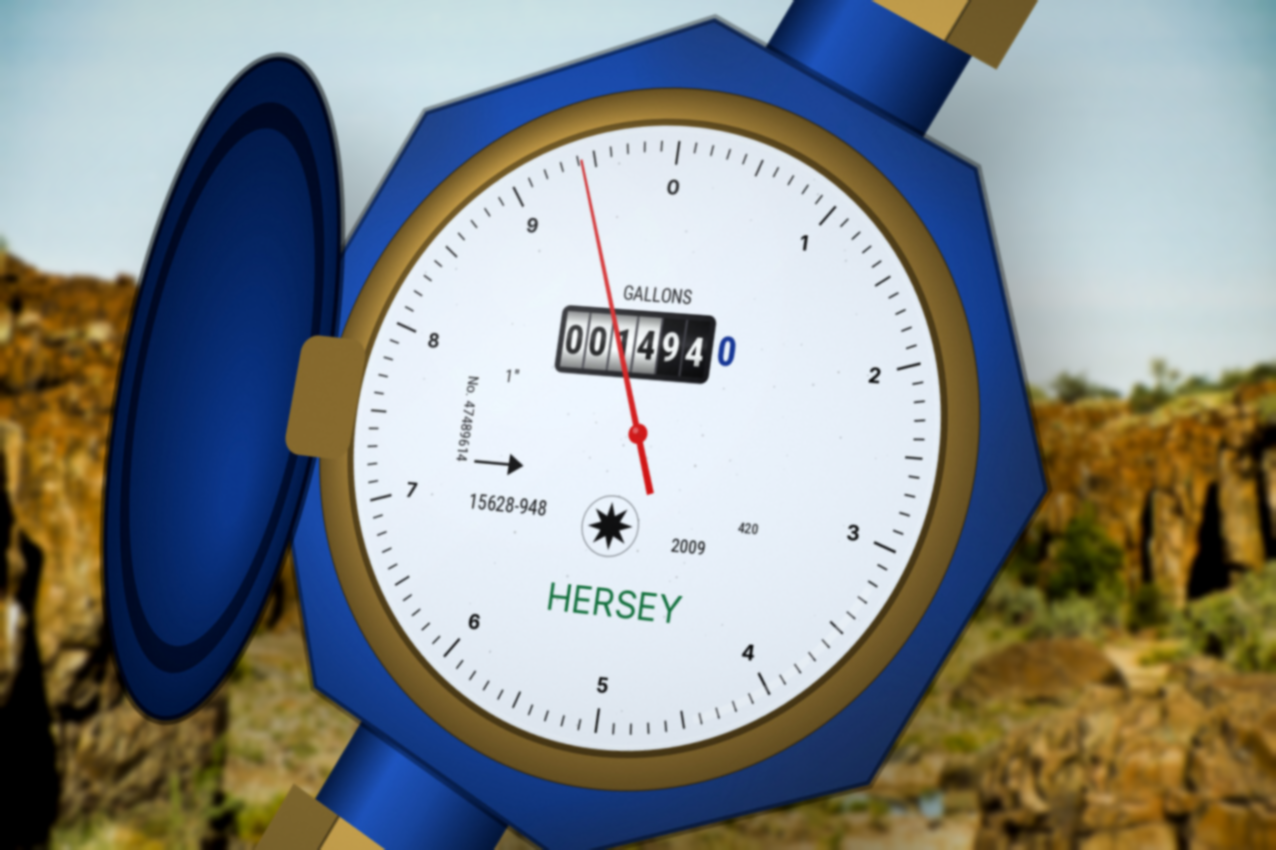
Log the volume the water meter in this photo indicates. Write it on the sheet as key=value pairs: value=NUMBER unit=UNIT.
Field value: value=14939.4 unit=gal
